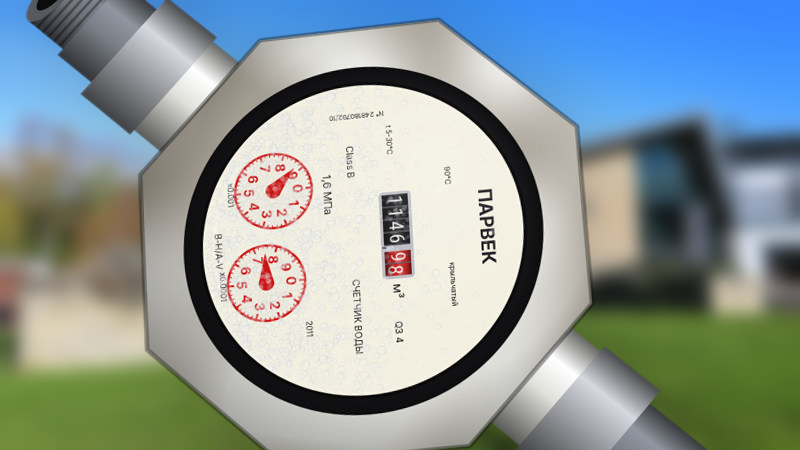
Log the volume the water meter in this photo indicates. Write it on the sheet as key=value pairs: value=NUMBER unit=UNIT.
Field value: value=1146.9787 unit=m³
